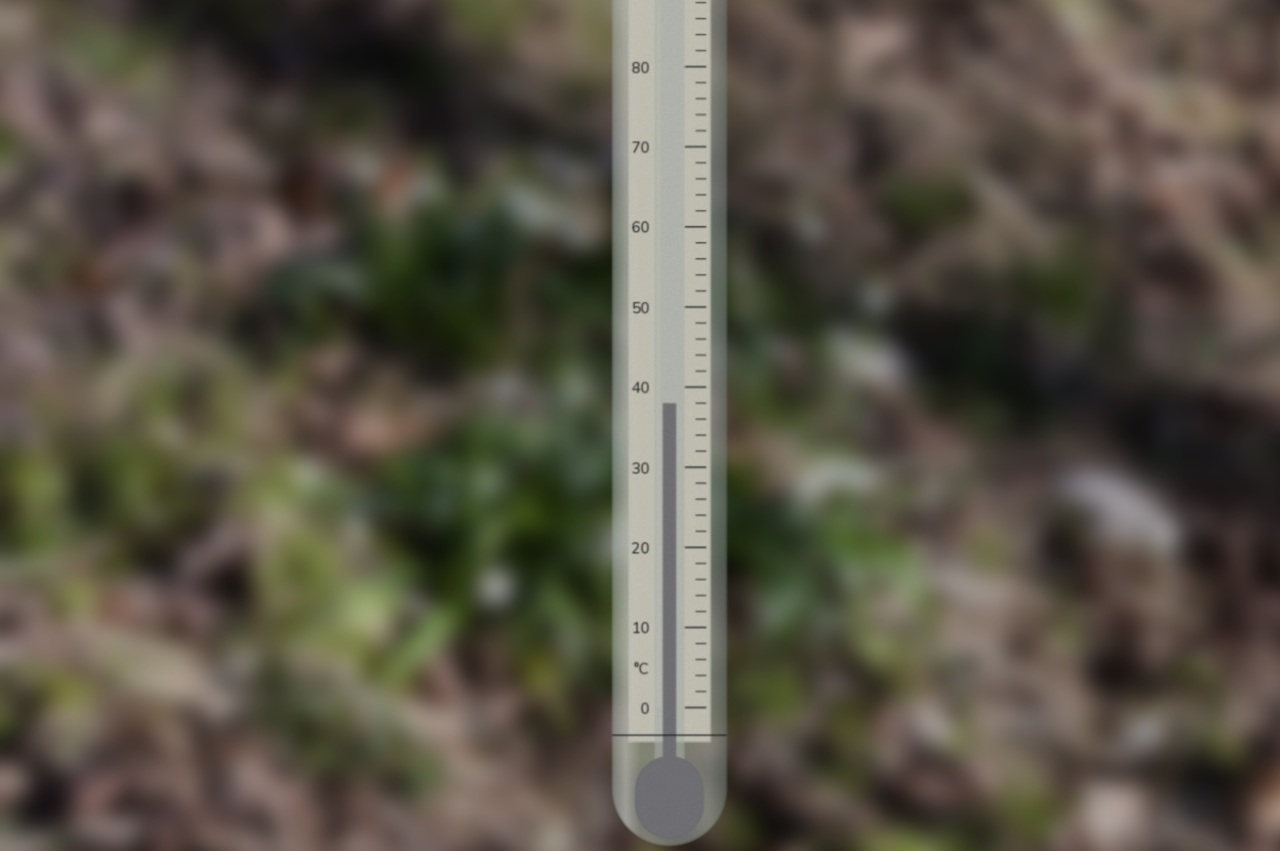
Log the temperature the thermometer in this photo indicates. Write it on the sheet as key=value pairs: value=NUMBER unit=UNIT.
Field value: value=38 unit=°C
